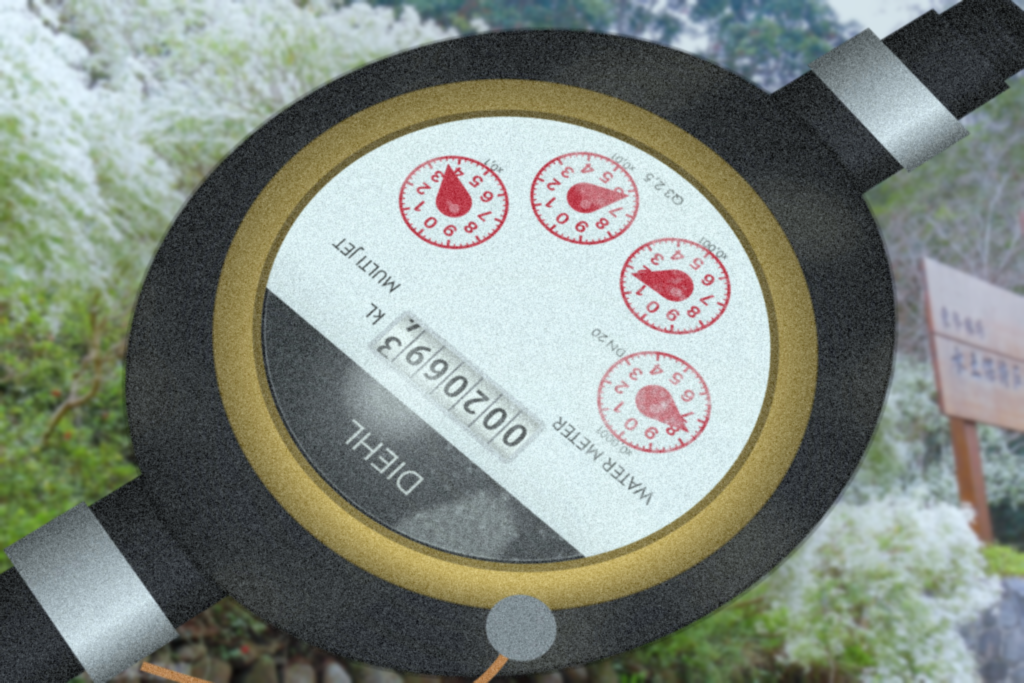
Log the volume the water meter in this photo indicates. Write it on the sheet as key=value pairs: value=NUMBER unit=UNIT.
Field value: value=20693.3617 unit=kL
